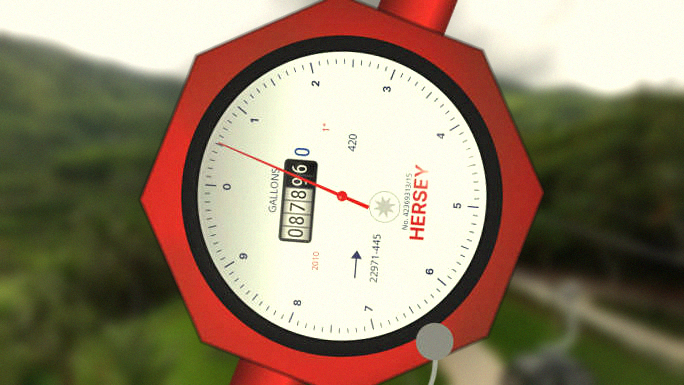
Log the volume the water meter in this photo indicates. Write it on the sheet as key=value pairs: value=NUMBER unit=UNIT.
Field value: value=878960.5 unit=gal
